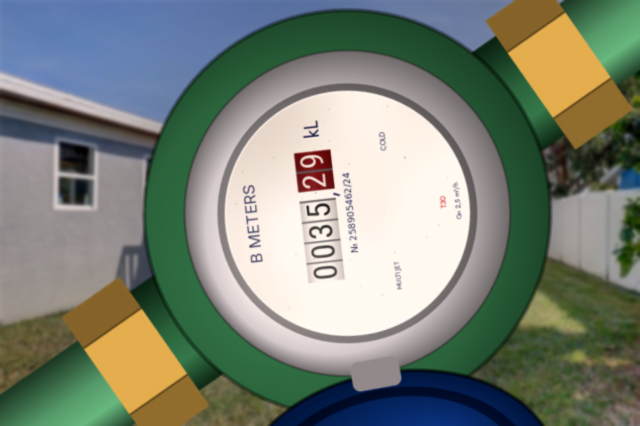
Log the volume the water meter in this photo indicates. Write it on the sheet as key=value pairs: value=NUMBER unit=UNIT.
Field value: value=35.29 unit=kL
